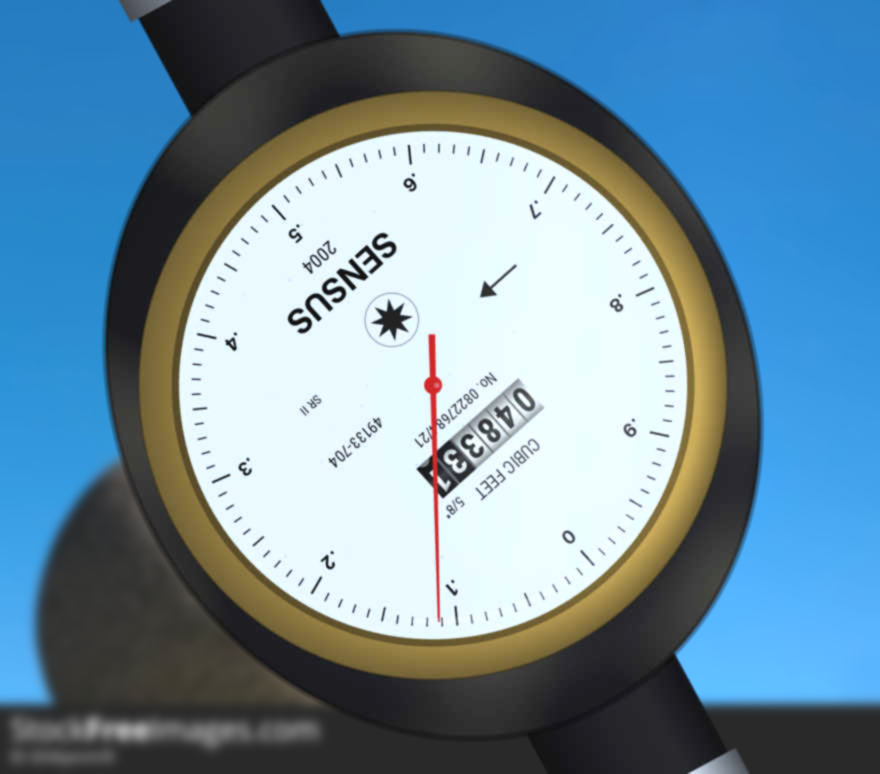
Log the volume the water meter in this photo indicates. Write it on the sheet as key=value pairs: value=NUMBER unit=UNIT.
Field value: value=48331.11 unit=ft³
